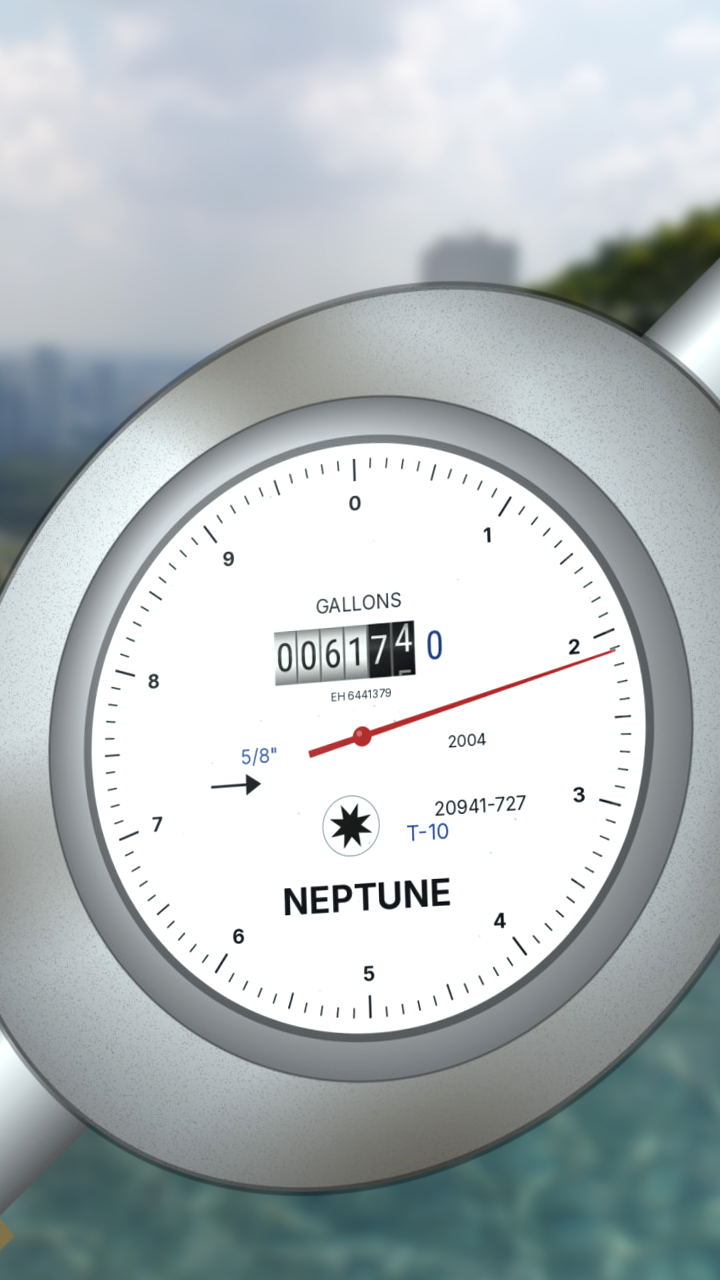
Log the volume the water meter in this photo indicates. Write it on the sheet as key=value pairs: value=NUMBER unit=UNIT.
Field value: value=61742.1 unit=gal
